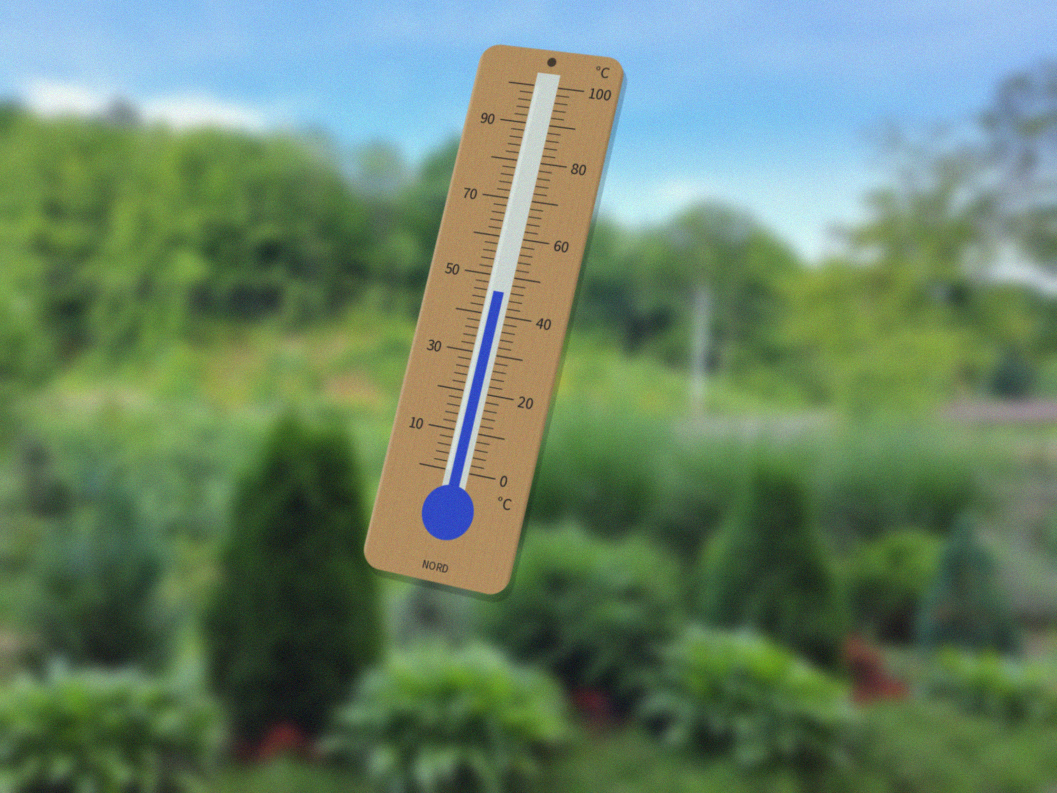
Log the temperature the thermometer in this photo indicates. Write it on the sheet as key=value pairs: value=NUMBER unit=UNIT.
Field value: value=46 unit=°C
